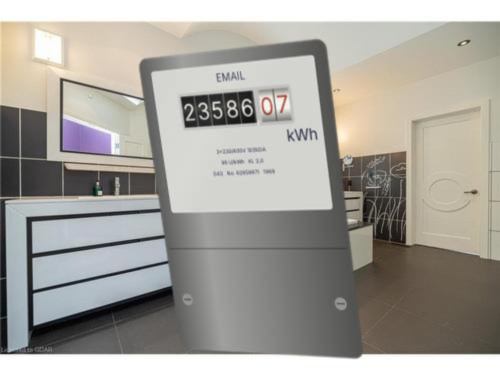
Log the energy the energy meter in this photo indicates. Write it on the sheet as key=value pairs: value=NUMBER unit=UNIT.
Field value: value=23586.07 unit=kWh
